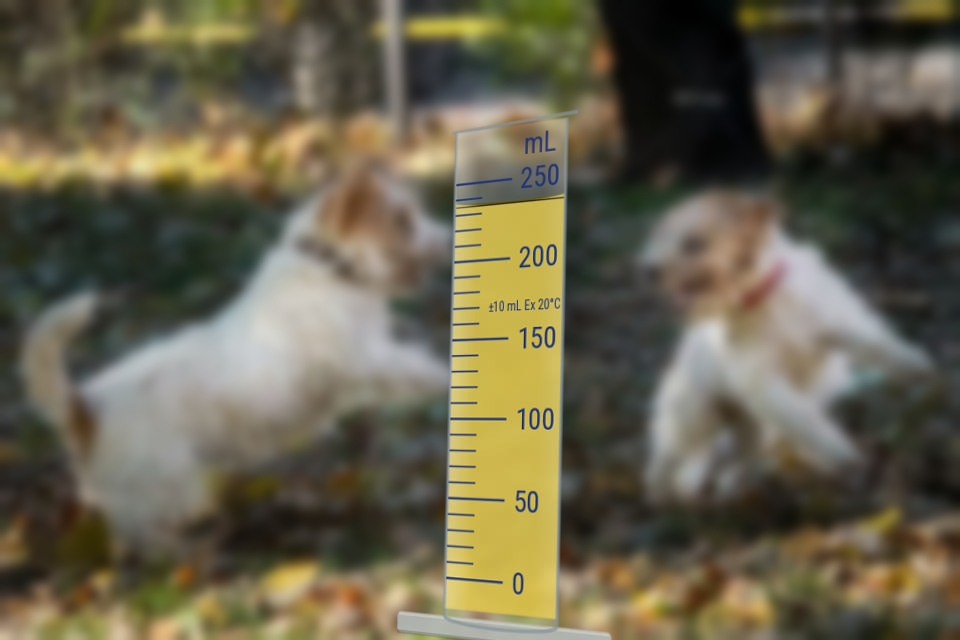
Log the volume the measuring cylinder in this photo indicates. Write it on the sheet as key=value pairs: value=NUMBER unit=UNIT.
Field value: value=235 unit=mL
